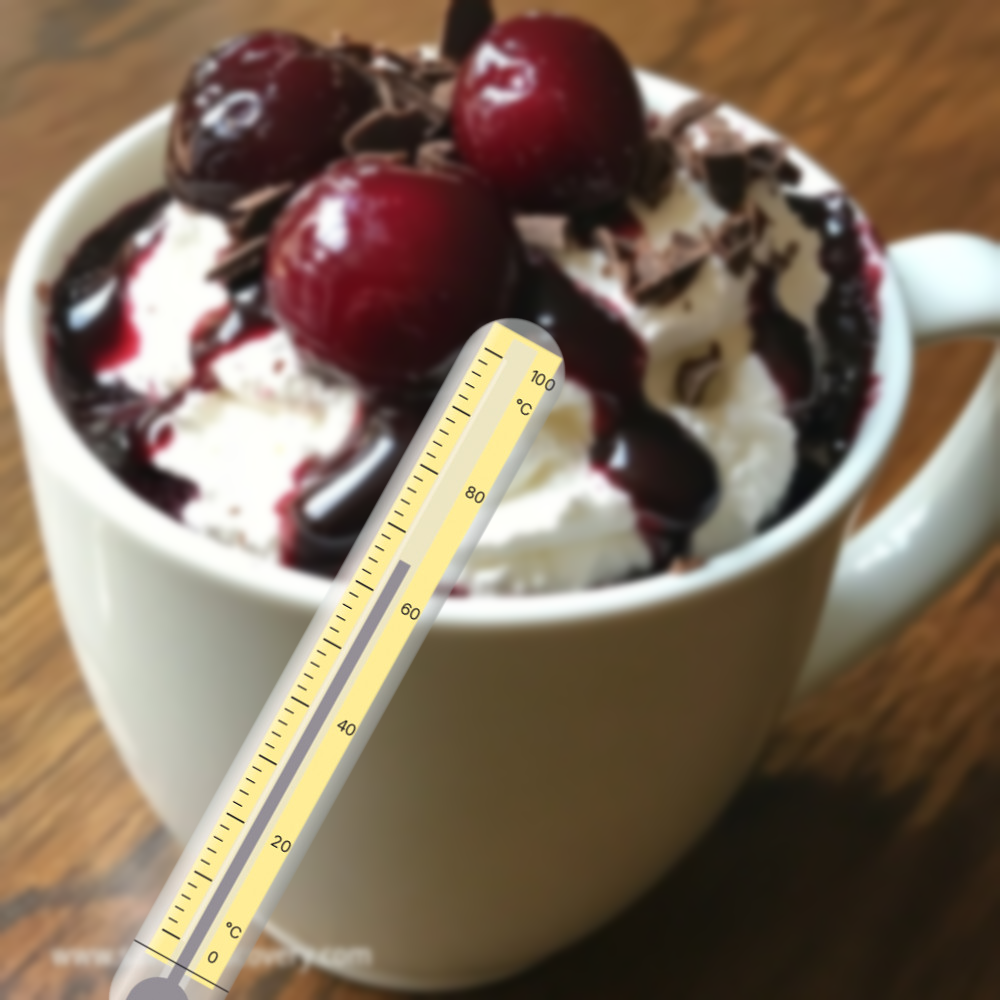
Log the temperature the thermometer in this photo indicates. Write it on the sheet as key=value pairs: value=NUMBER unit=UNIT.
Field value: value=66 unit=°C
